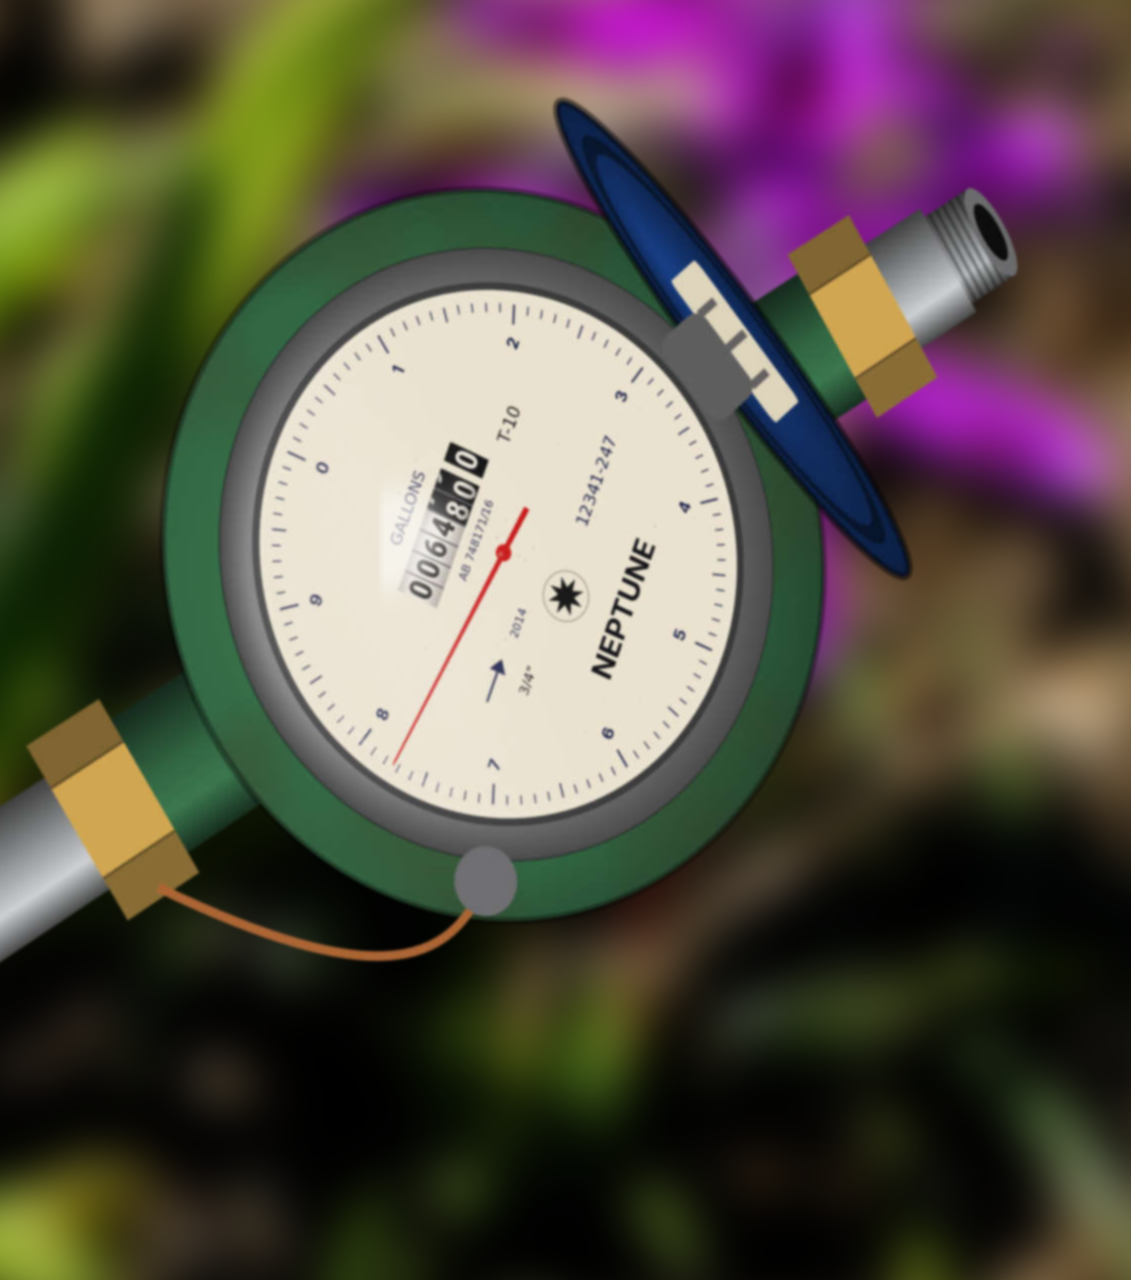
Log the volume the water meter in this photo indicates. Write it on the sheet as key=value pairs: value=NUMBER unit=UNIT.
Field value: value=64797.7 unit=gal
